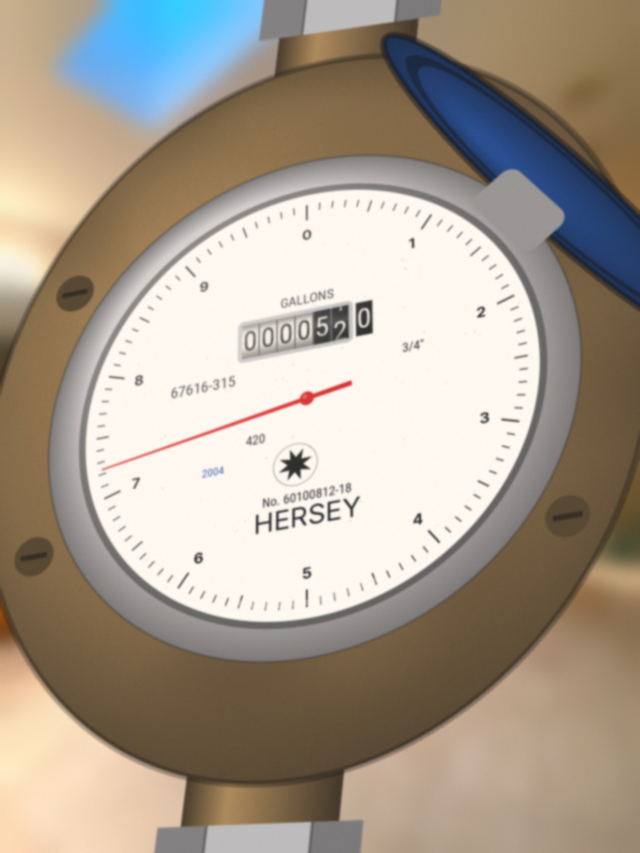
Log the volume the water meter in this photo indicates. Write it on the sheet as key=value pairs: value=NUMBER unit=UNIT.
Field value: value=517.2 unit=gal
